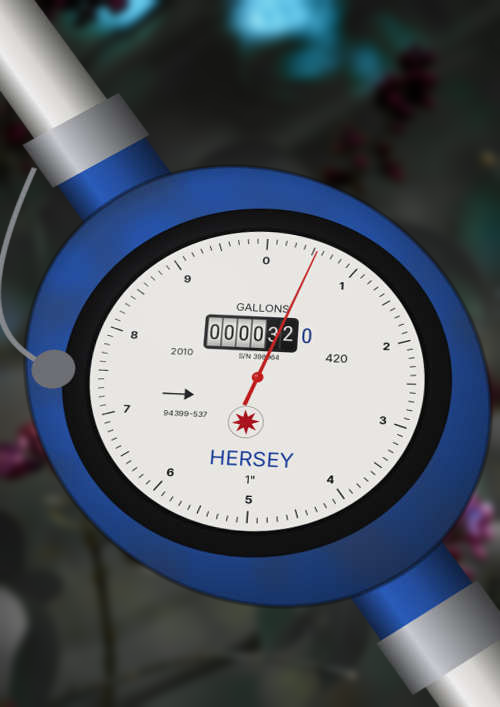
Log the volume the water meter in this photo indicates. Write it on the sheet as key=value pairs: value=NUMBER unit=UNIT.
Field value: value=320.5 unit=gal
